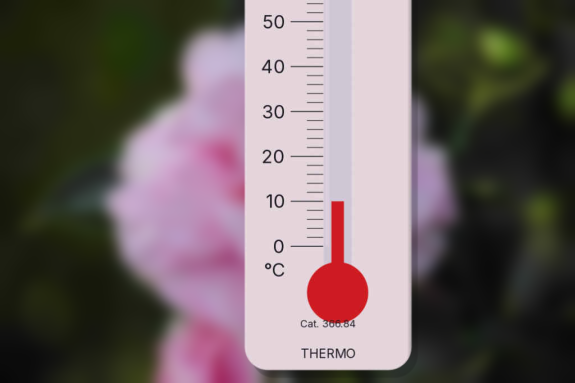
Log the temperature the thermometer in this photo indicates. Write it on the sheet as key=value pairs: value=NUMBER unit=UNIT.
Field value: value=10 unit=°C
